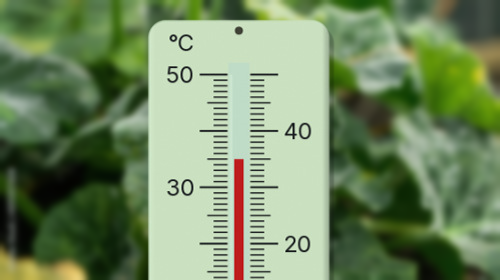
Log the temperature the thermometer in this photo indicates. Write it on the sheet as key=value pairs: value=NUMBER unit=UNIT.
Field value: value=35 unit=°C
